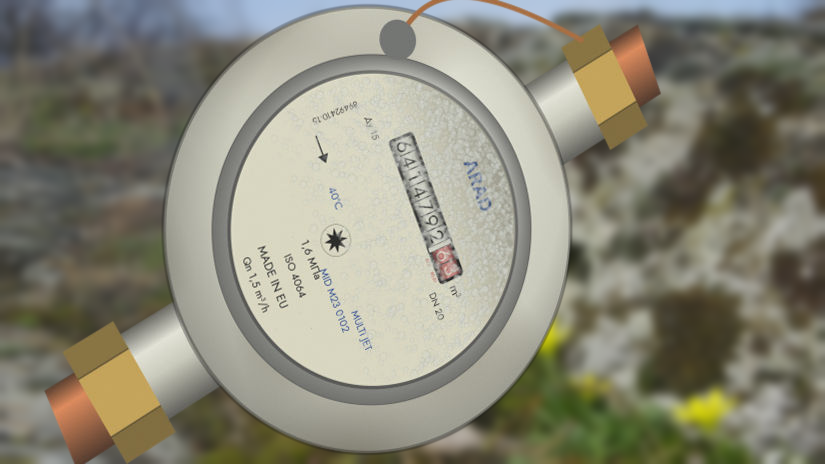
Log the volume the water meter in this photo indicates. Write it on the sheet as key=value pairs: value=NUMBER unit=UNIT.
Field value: value=6414792.63 unit=m³
